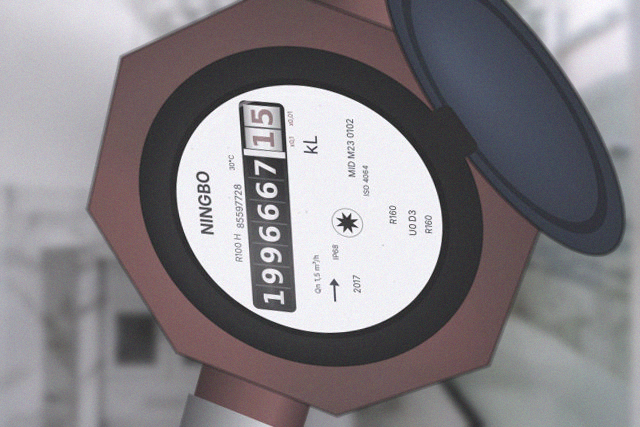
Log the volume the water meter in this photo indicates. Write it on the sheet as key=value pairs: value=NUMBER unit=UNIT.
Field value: value=1996667.15 unit=kL
